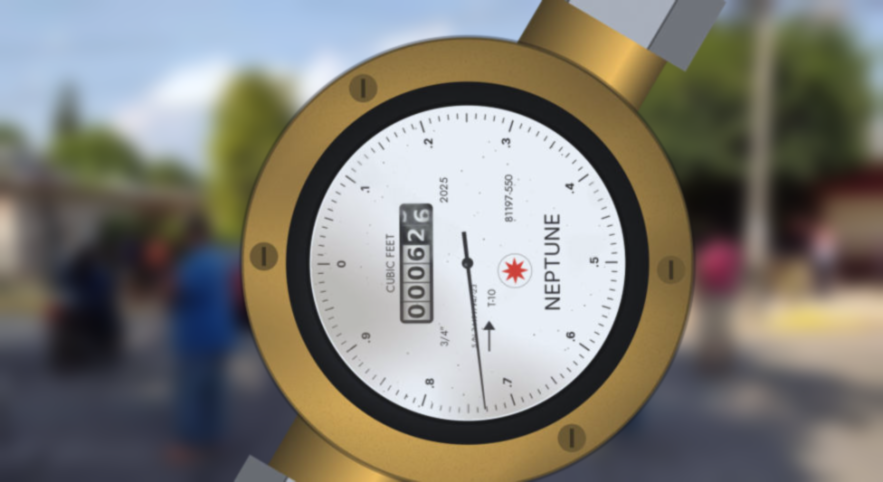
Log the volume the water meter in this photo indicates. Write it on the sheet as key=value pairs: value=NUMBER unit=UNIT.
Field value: value=625.73 unit=ft³
